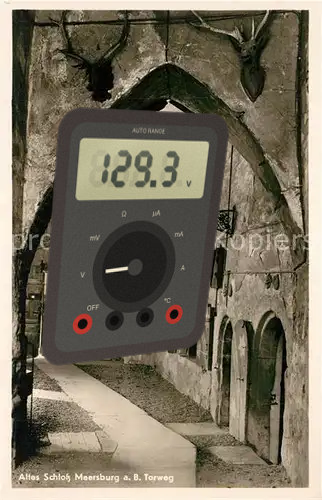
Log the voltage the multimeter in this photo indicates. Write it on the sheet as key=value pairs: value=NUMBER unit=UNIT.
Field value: value=129.3 unit=V
